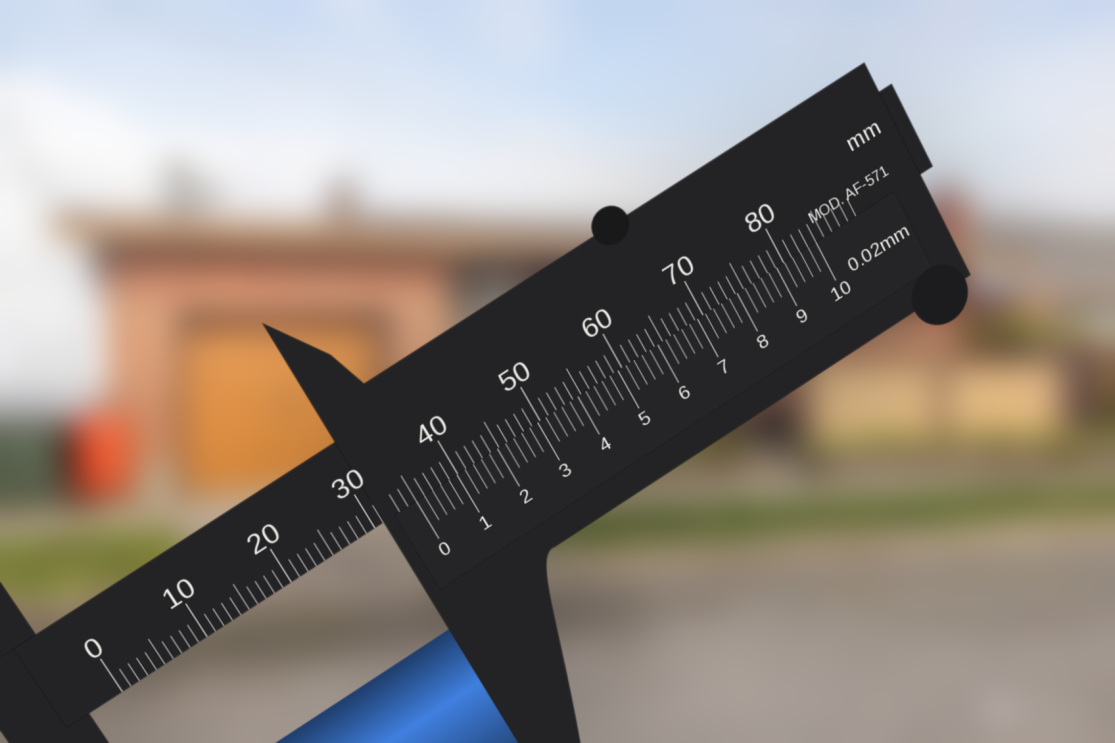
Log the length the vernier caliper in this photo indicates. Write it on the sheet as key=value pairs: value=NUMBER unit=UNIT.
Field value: value=35.0 unit=mm
